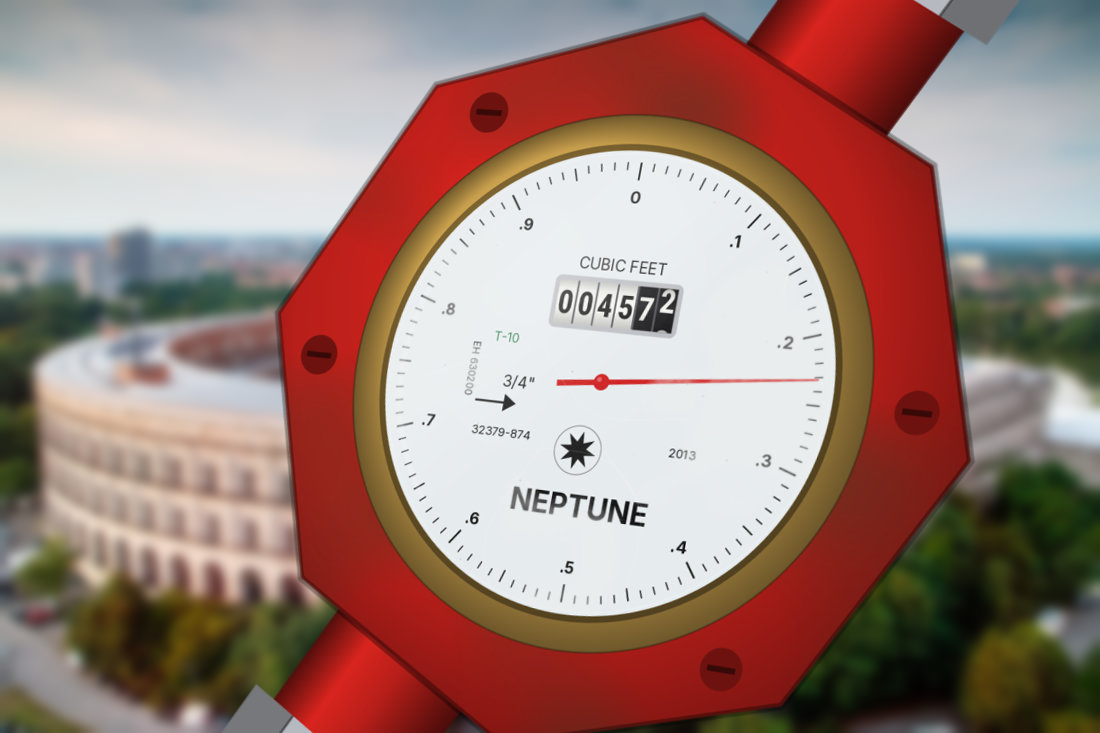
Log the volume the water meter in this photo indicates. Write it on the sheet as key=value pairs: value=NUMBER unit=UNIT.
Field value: value=4572.23 unit=ft³
